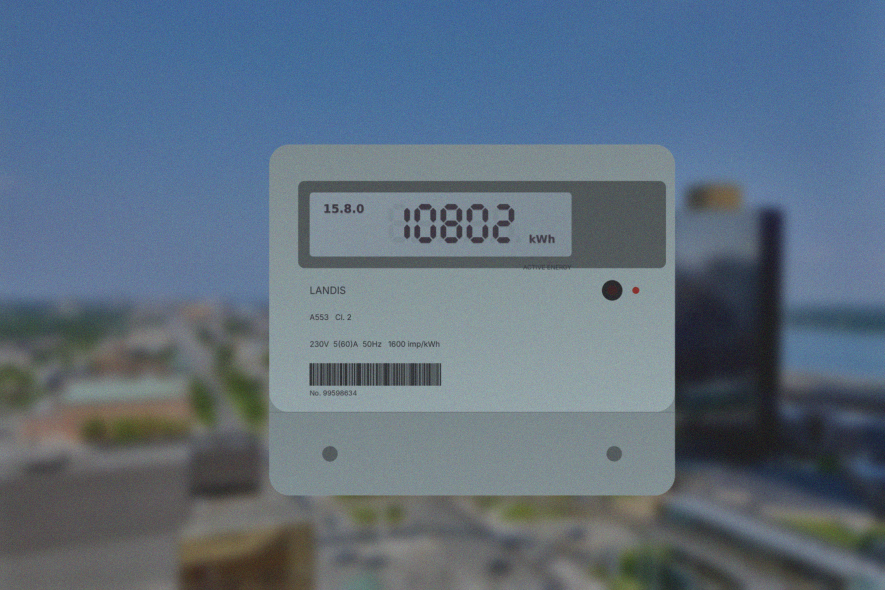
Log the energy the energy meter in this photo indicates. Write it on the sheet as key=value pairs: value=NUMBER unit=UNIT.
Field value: value=10802 unit=kWh
